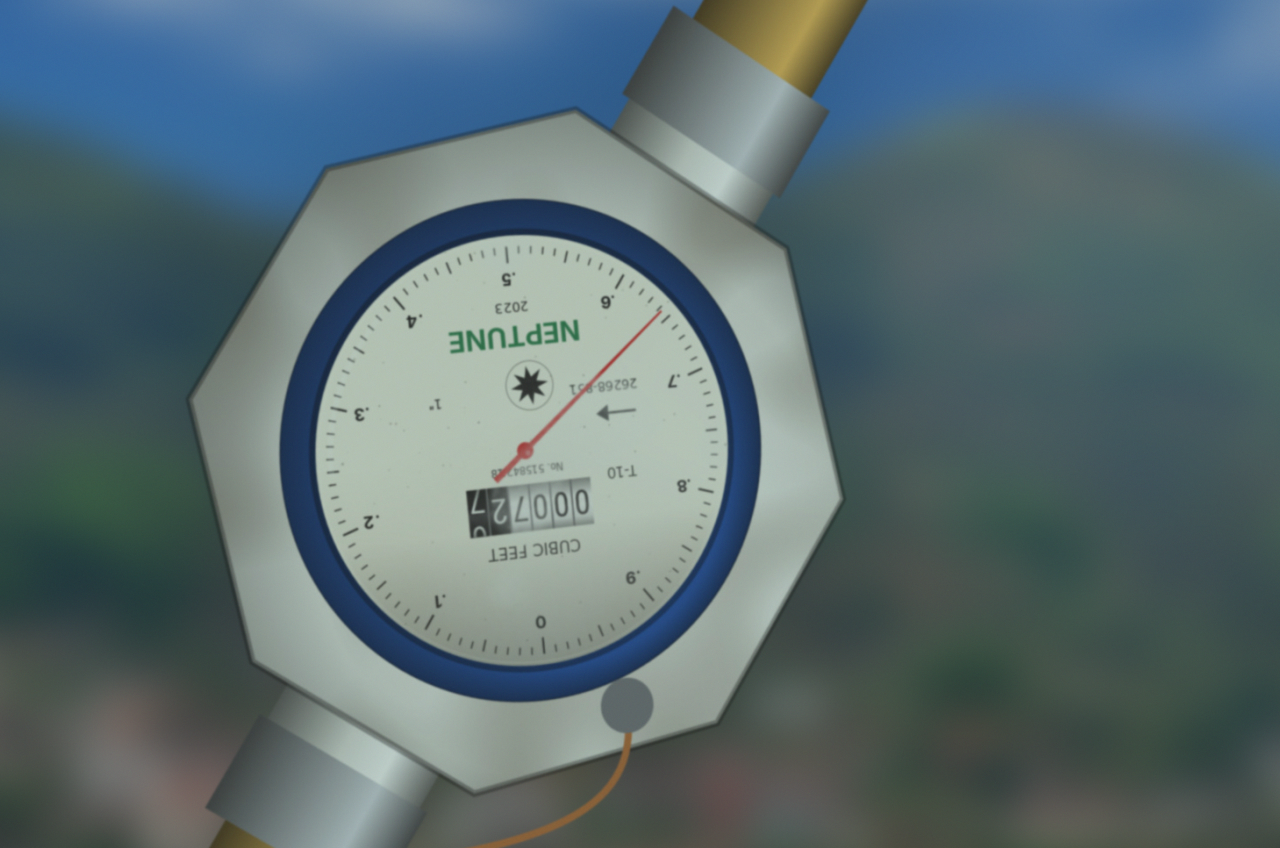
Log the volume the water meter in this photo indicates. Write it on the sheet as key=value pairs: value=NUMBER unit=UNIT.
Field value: value=726.64 unit=ft³
